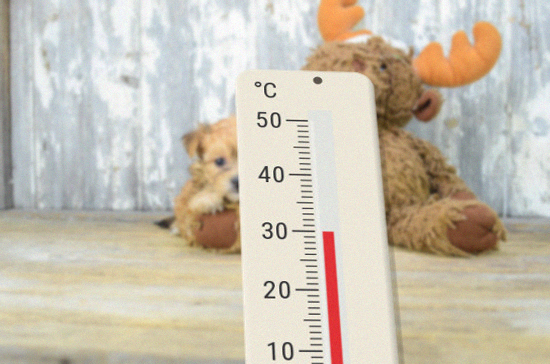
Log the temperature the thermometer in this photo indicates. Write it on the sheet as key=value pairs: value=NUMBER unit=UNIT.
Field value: value=30 unit=°C
